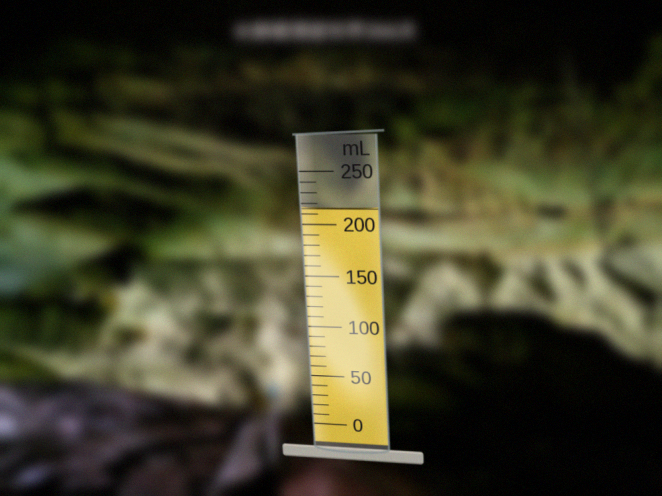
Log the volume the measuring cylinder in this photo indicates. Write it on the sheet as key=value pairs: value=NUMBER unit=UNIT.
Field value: value=215 unit=mL
